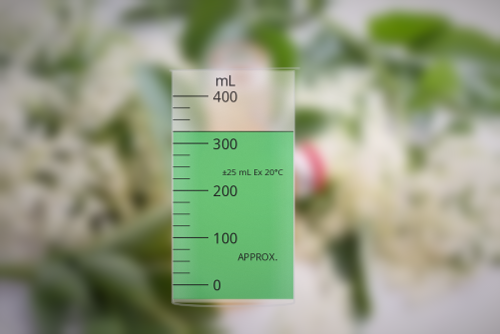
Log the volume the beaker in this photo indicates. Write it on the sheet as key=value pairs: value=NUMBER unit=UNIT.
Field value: value=325 unit=mL
